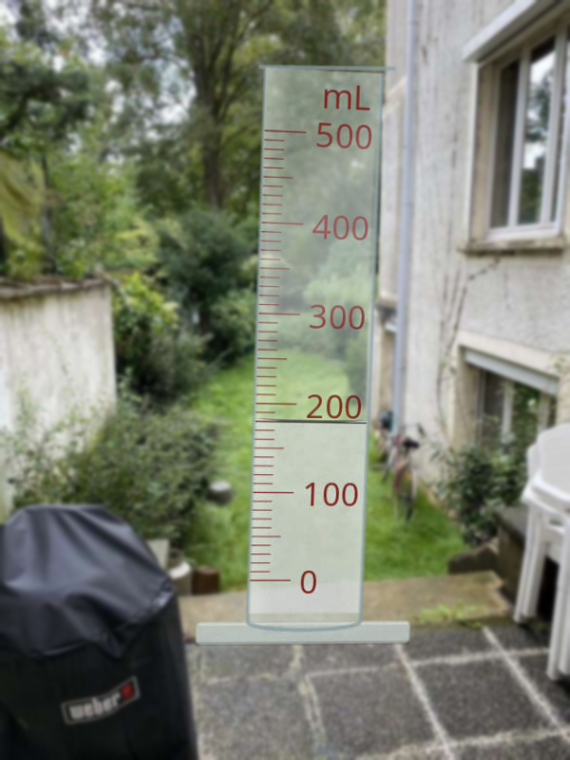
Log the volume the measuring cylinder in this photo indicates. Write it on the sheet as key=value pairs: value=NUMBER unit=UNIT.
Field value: value=180 unit=mL
